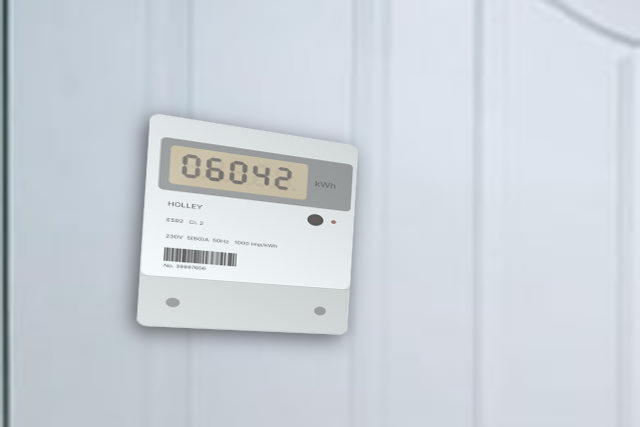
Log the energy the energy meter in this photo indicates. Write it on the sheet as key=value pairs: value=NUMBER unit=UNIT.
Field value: value=6042 unit=kWh
